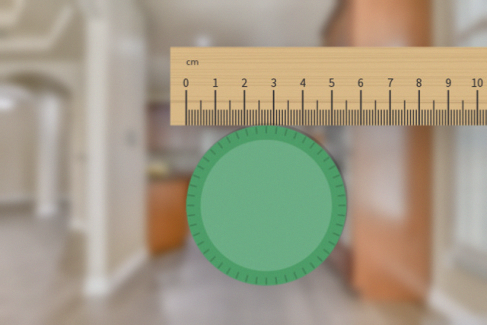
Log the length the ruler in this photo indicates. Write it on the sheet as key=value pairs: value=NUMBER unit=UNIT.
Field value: value=5.5 unit=cm
